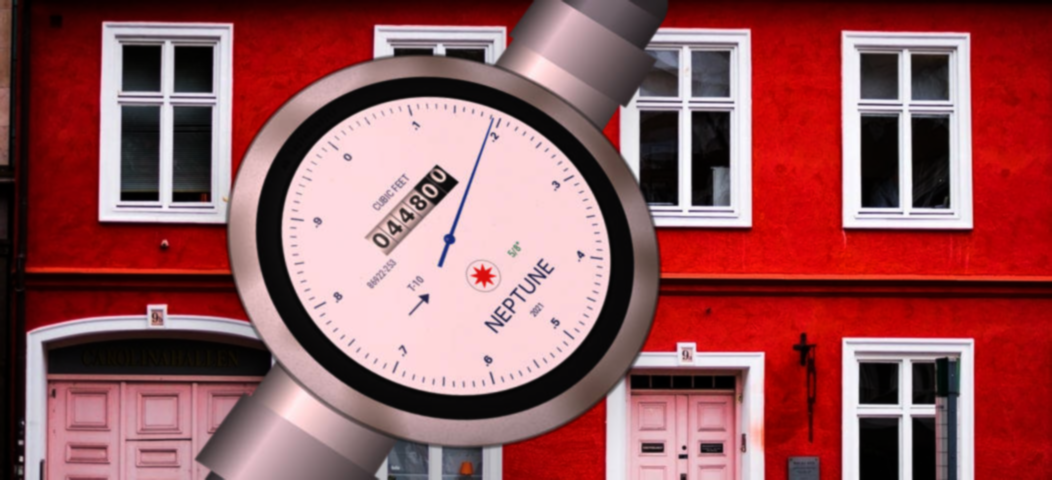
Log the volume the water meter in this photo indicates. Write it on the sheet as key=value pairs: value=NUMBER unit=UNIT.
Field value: value=44800.19 unit=ft³
